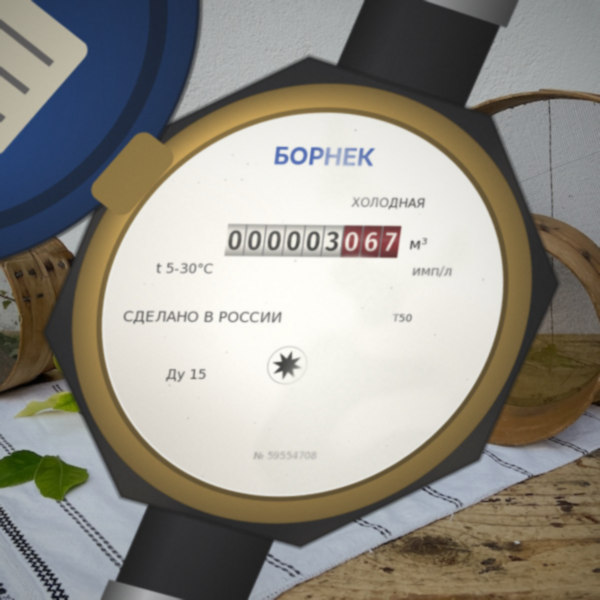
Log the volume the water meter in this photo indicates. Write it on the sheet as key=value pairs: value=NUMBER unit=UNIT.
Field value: value=3.067 unit=m³
